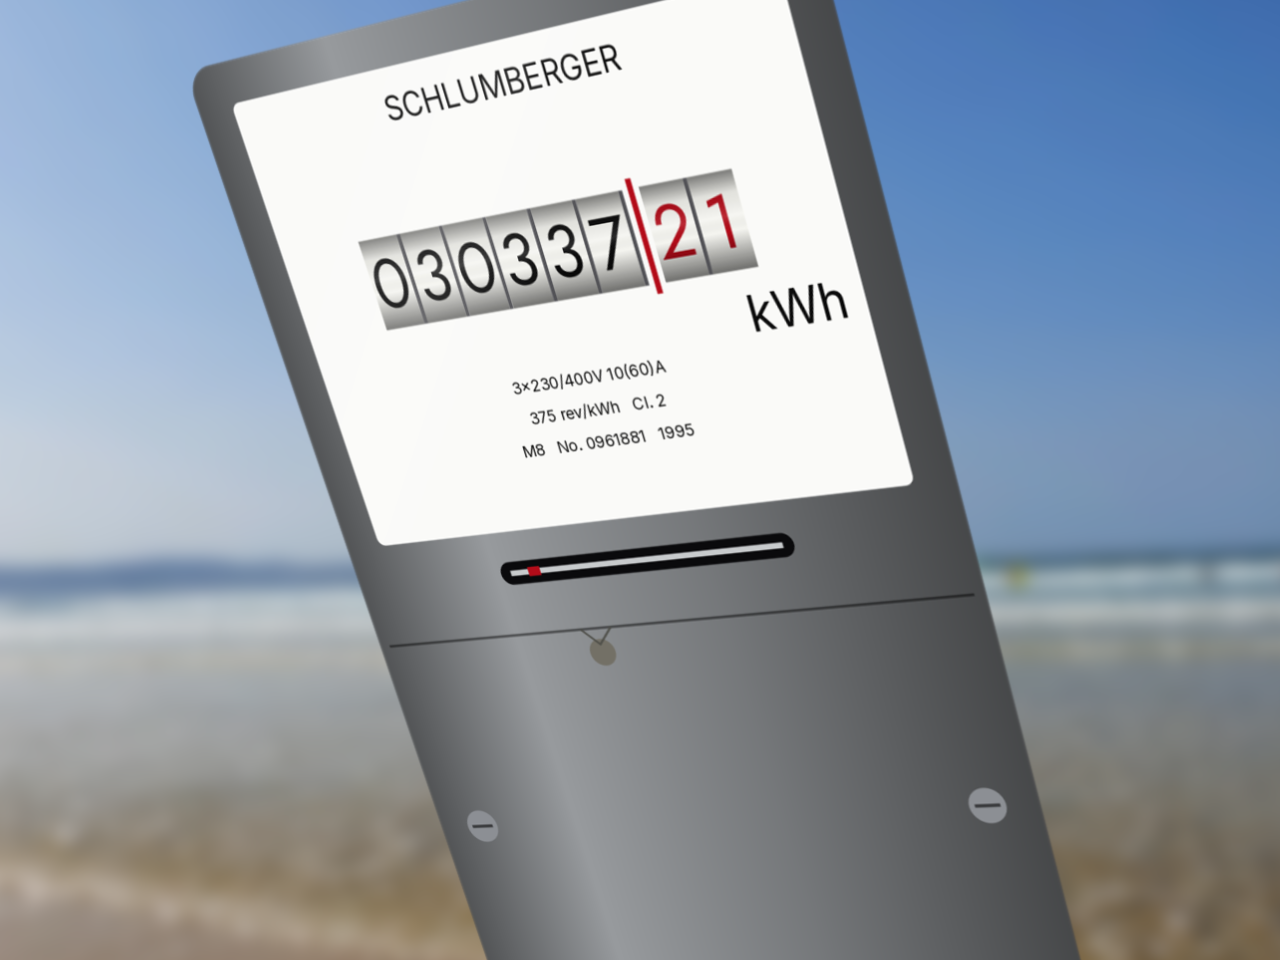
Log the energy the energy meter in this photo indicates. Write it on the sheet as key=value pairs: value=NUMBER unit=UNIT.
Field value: value=30337.21 unit=kWh
